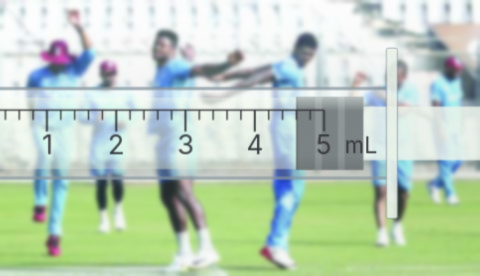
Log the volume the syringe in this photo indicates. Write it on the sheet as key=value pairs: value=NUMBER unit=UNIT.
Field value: value=4.6 unit=mL
